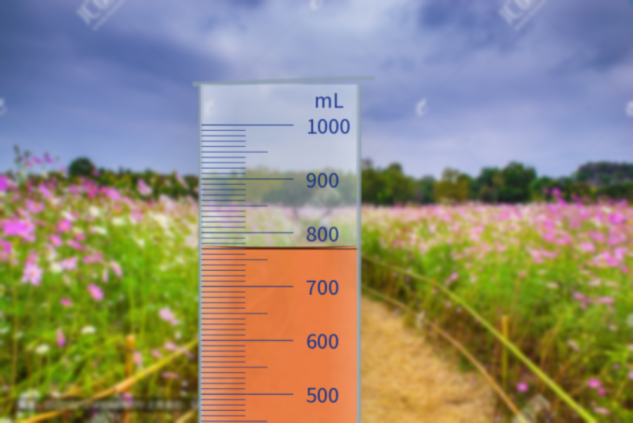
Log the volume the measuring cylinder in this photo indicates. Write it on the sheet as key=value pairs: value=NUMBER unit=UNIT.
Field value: value=770 unit=mL
